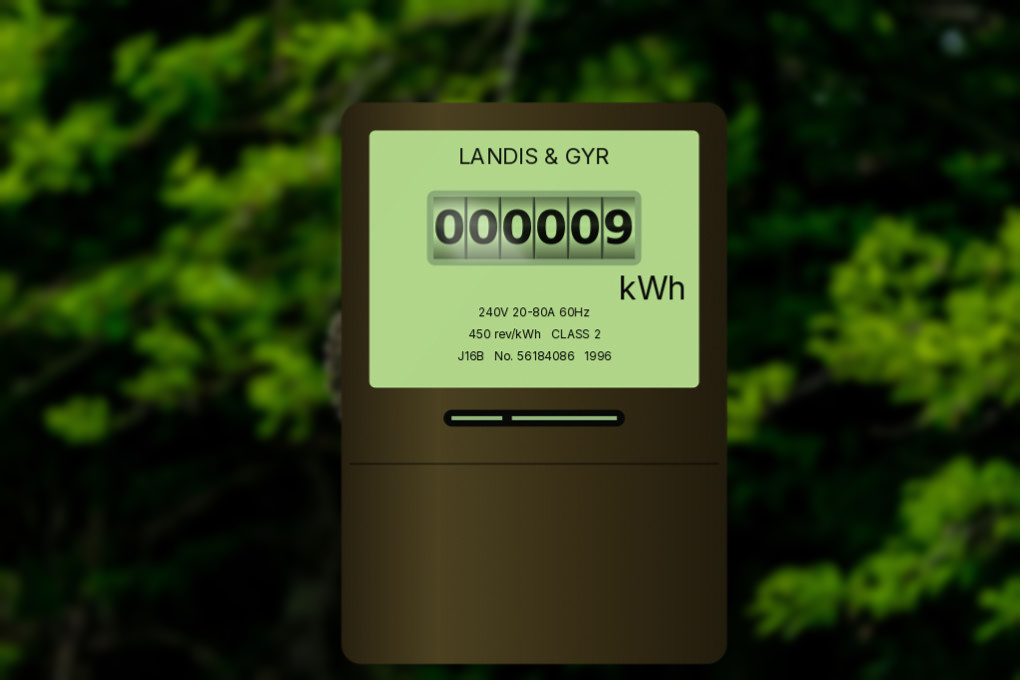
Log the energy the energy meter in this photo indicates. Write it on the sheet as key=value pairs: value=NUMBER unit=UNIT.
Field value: value=9 unit=kWh
